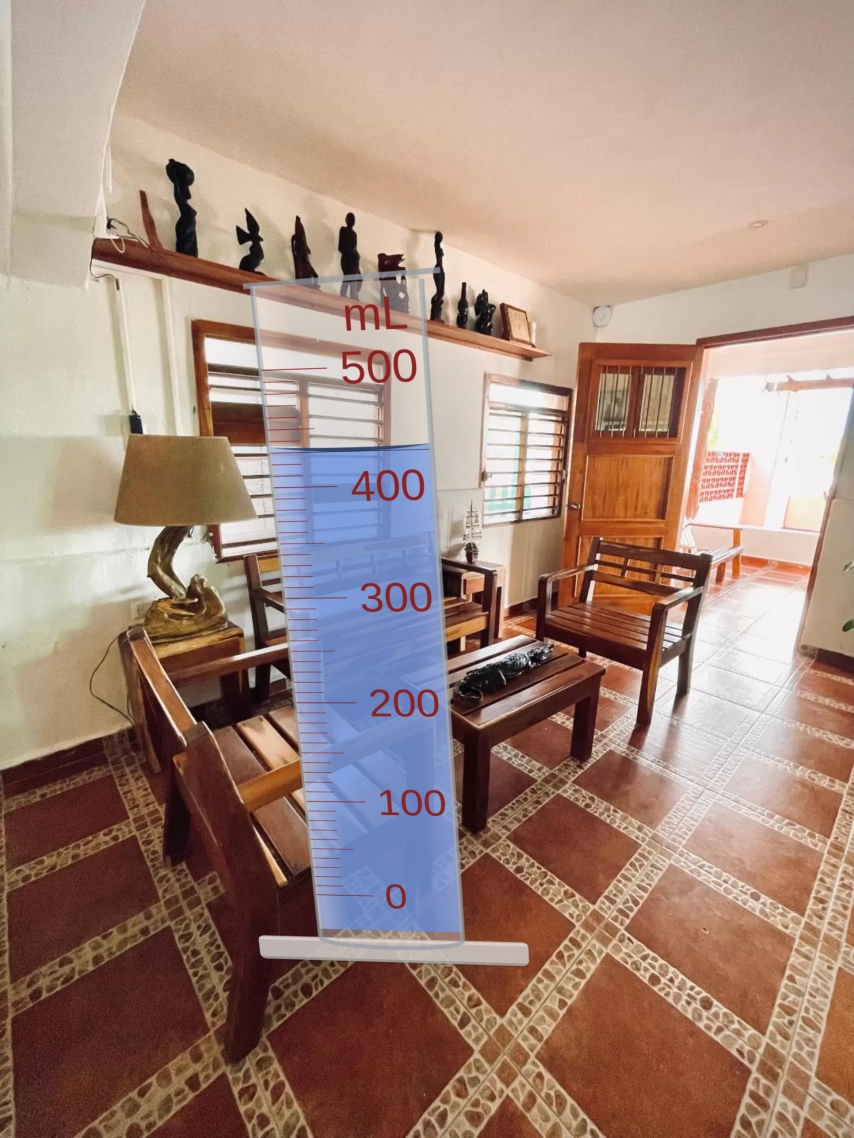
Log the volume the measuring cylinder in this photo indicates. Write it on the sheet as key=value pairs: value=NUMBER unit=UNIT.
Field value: value=430 unit=mL
